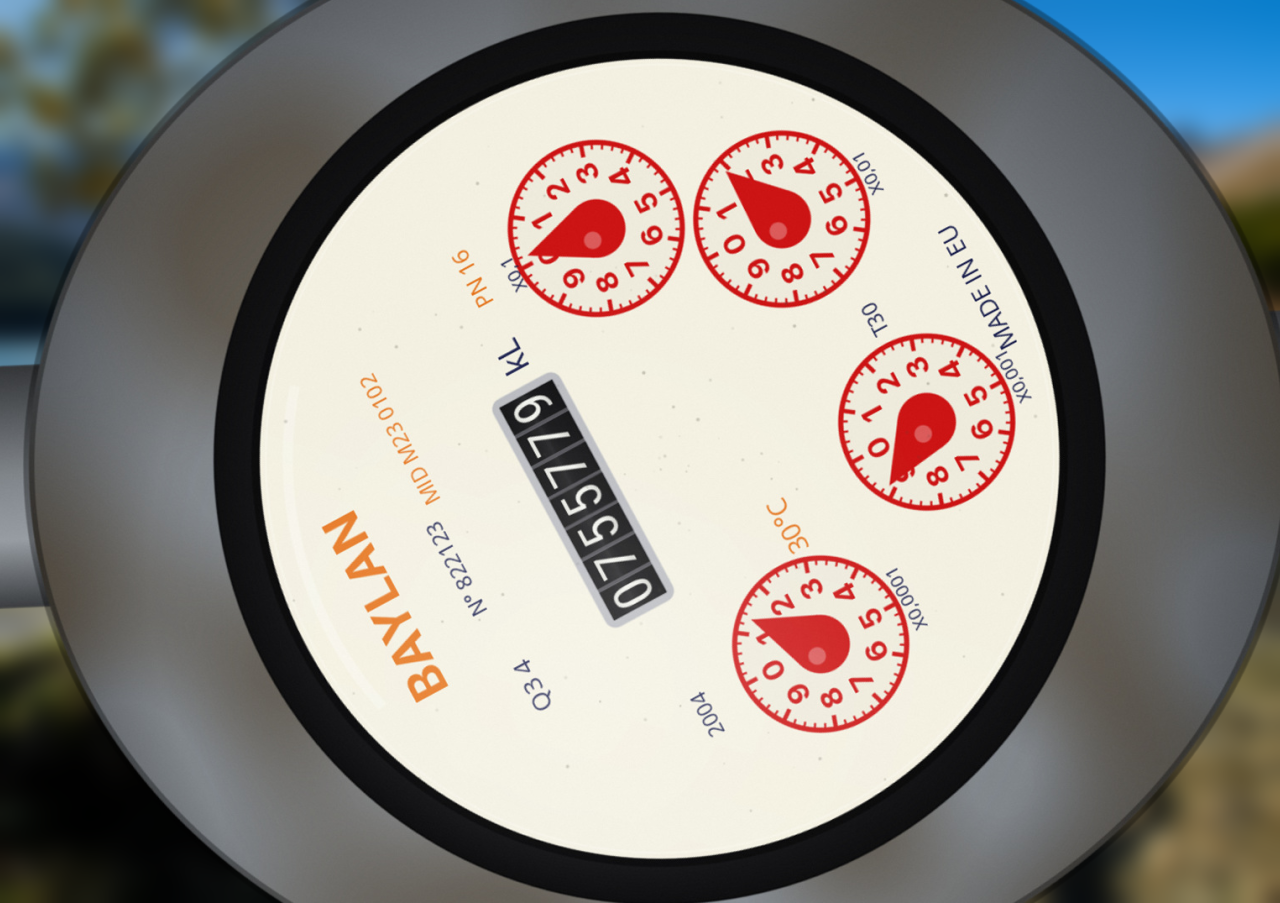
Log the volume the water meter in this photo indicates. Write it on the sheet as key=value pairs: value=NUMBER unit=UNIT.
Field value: value=755779.0191 unit=kL
